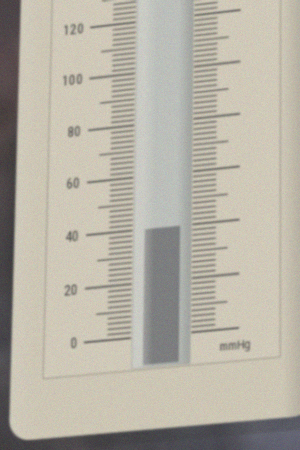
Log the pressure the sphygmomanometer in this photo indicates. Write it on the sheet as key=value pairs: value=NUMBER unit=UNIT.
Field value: value=40 unit=mmHg
